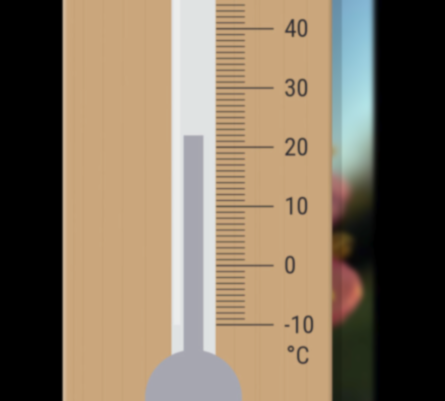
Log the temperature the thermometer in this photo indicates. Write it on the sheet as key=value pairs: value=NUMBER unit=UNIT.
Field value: value=22 unit=°C
